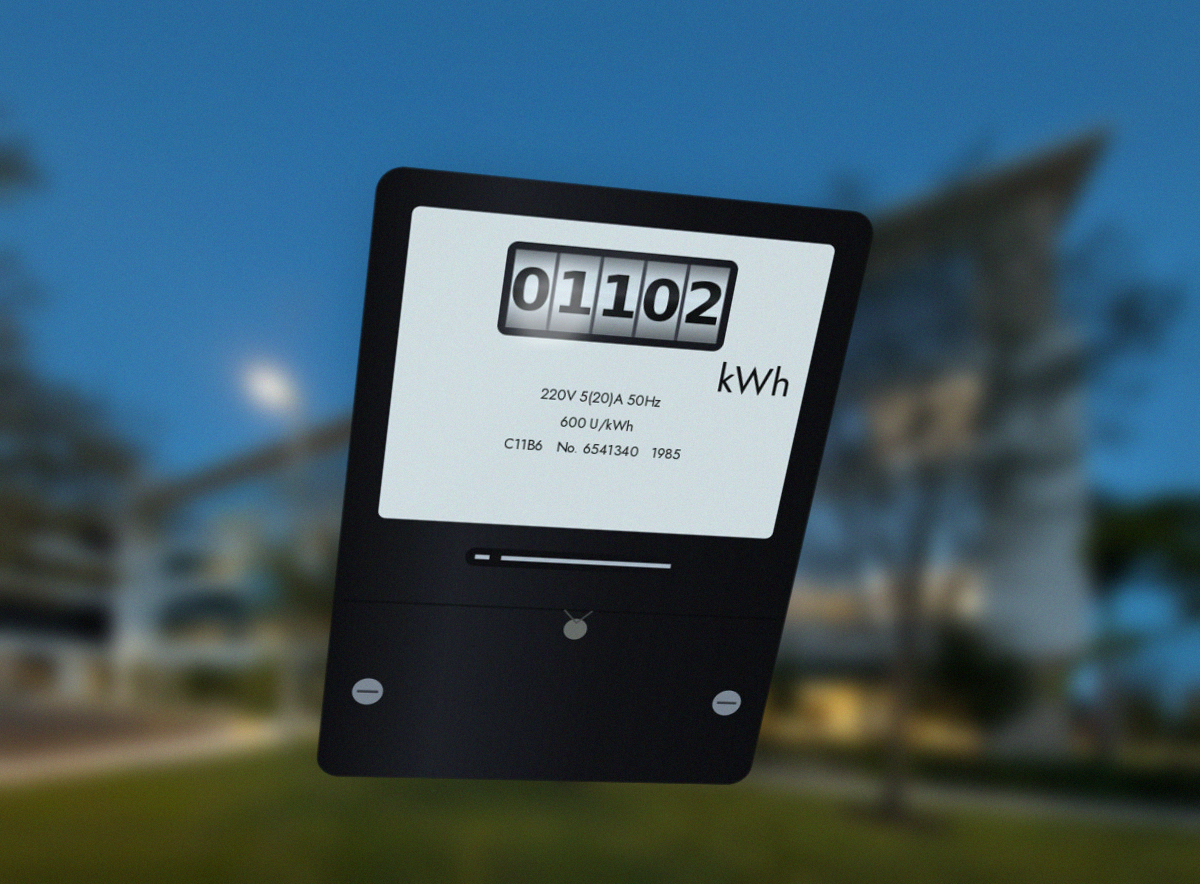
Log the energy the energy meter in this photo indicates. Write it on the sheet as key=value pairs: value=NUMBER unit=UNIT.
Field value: value=1102 unit=kWh
